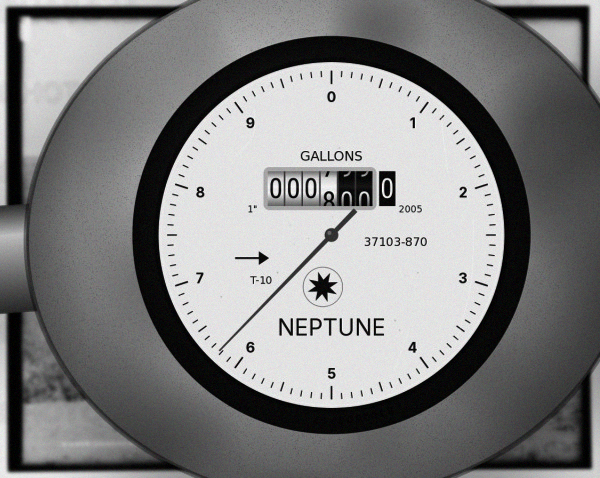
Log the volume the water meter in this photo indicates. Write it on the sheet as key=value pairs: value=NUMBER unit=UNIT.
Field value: value=7996.2 unit=gal
